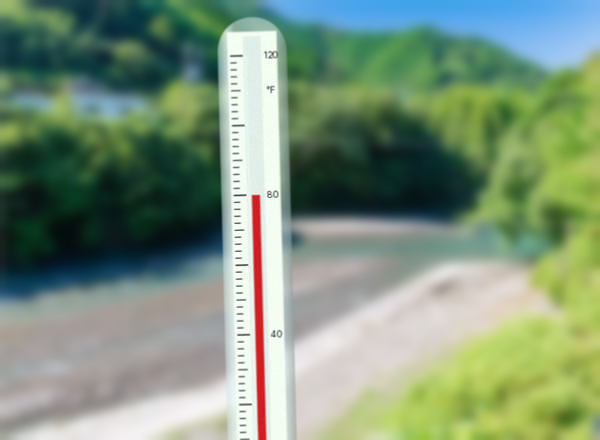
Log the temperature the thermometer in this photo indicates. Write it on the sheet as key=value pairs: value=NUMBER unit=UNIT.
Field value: value=80 unit=°F
